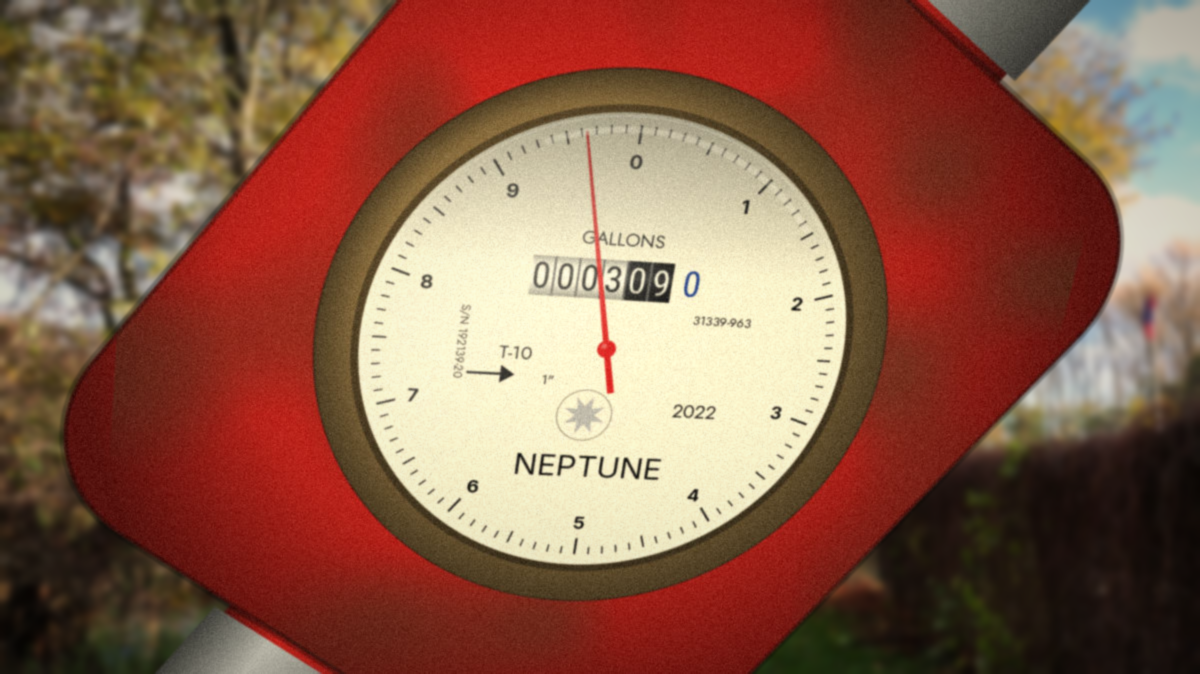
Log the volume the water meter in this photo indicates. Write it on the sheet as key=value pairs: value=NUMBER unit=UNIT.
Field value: value=3089.6 unit=gal
